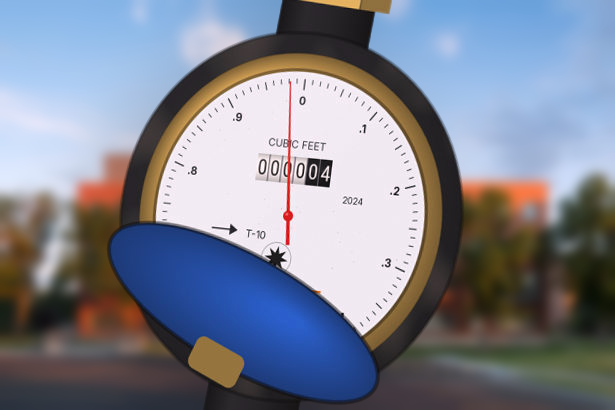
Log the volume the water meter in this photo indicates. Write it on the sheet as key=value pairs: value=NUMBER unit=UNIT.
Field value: value=3.98 unit=ft³
